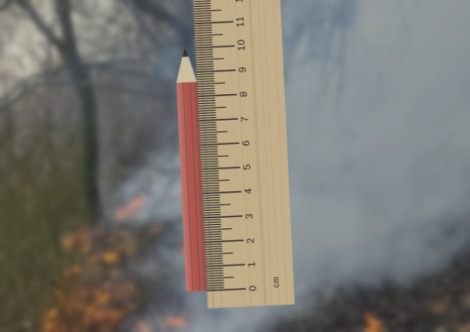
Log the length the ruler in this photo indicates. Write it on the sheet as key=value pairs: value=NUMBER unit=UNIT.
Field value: value=10 unit=cm
